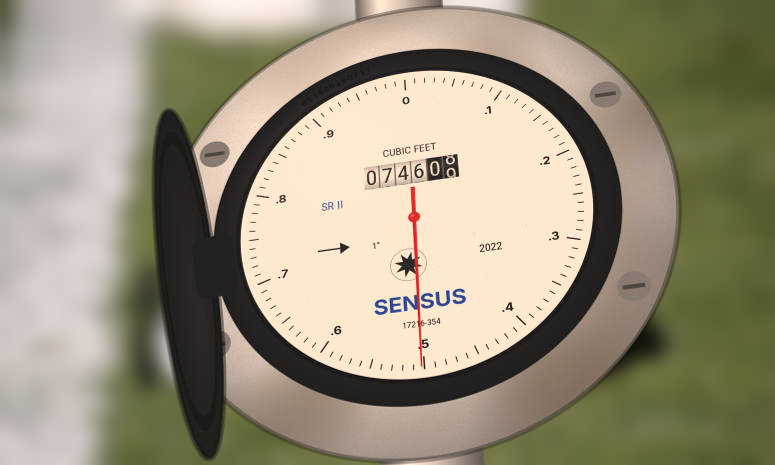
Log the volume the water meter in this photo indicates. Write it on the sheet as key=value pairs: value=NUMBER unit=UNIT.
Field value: value=74608.50 unit=ft³
